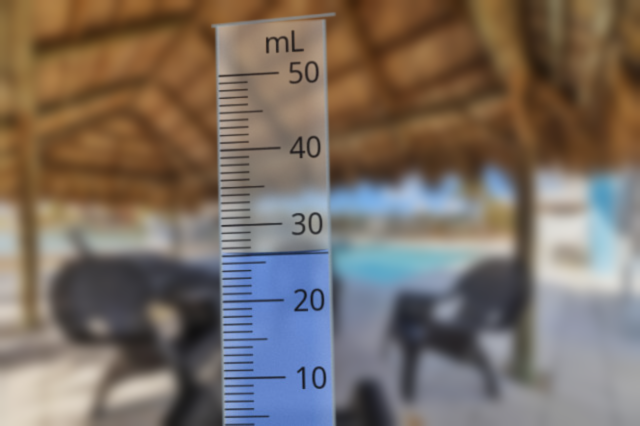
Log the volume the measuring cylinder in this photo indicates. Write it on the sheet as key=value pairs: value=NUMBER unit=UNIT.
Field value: value=26 unit=mL
